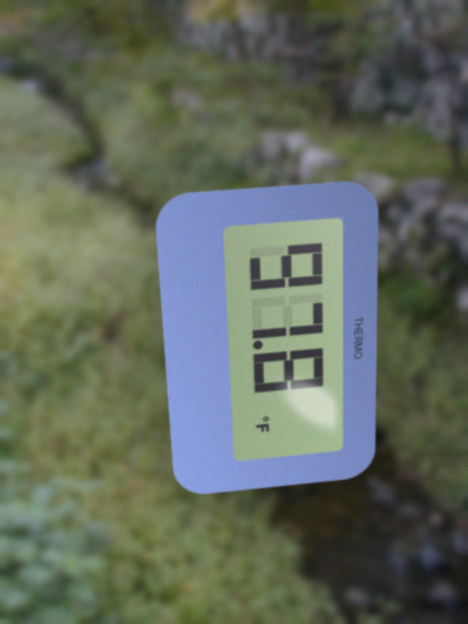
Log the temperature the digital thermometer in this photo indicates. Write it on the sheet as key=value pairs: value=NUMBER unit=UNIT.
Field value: value=97.8 unit=°F
